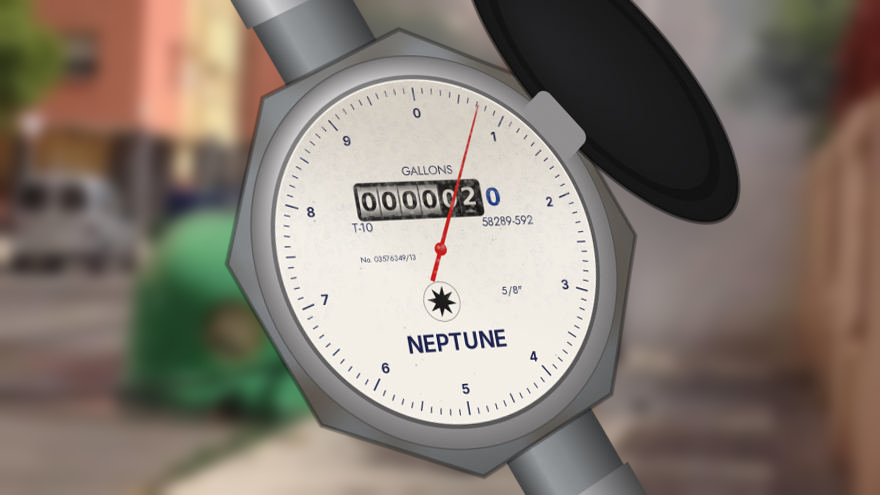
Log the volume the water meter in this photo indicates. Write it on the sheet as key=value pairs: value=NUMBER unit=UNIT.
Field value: value=20.7 unit=gal
